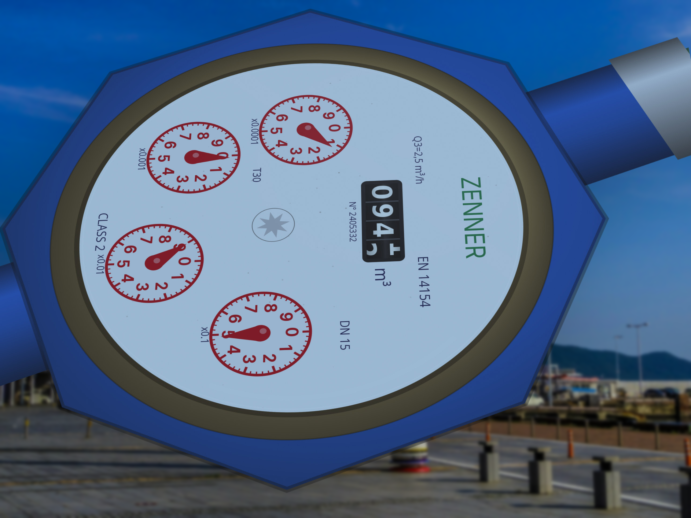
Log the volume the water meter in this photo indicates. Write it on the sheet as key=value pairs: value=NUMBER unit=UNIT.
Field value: value=941.4901 unit=m³
